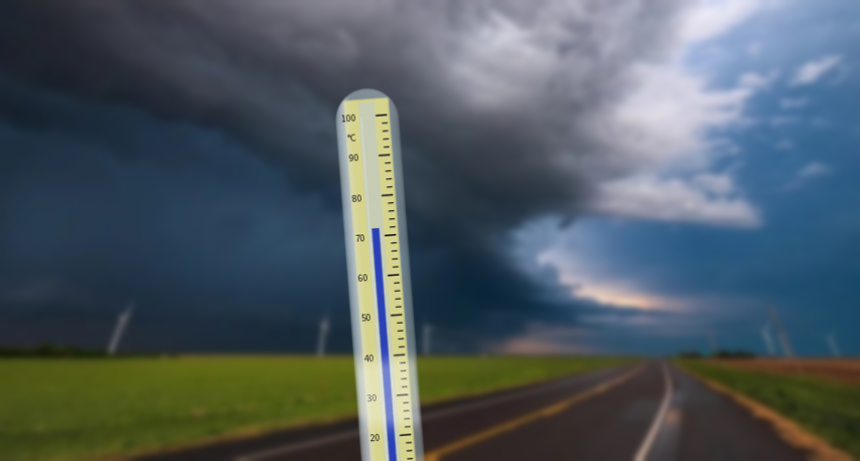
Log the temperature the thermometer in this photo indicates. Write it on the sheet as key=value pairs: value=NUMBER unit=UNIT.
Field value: value=72 unit=°C
